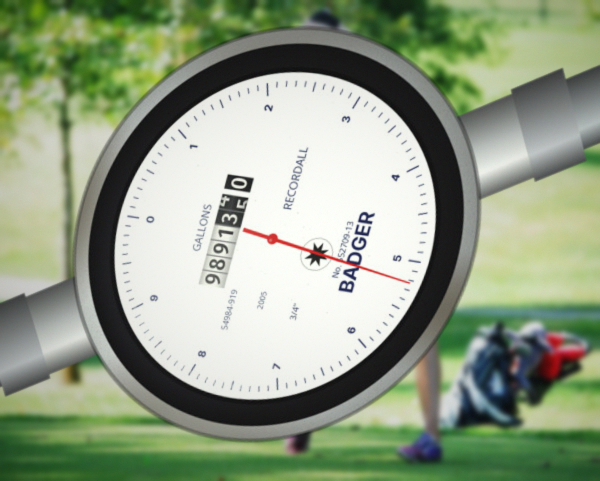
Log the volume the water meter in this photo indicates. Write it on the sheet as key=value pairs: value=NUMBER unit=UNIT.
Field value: value=9891345.2 unit=gal
